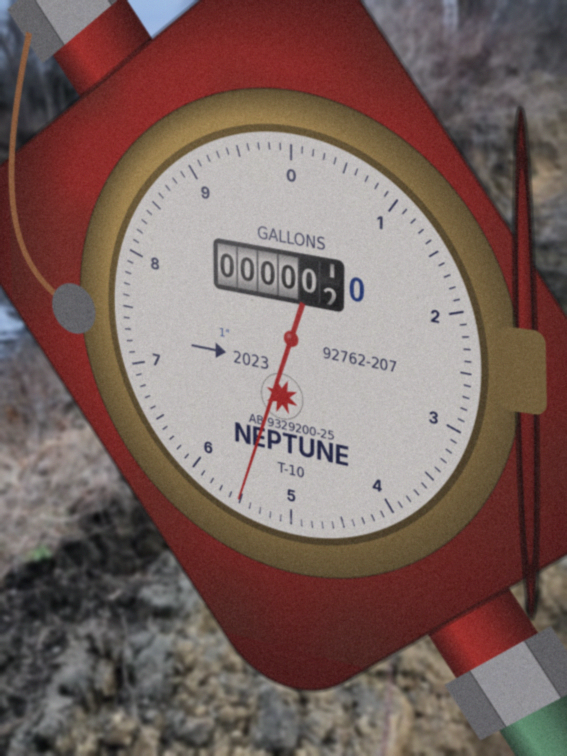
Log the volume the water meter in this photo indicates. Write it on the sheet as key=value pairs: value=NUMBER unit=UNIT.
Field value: value=15.5 unit=gal
